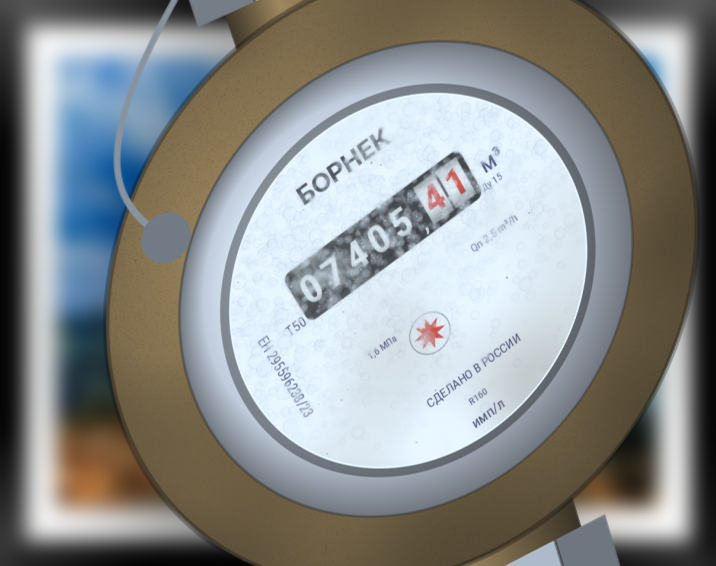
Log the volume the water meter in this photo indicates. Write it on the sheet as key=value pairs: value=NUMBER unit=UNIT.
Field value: value=7405.41 unit=m³
